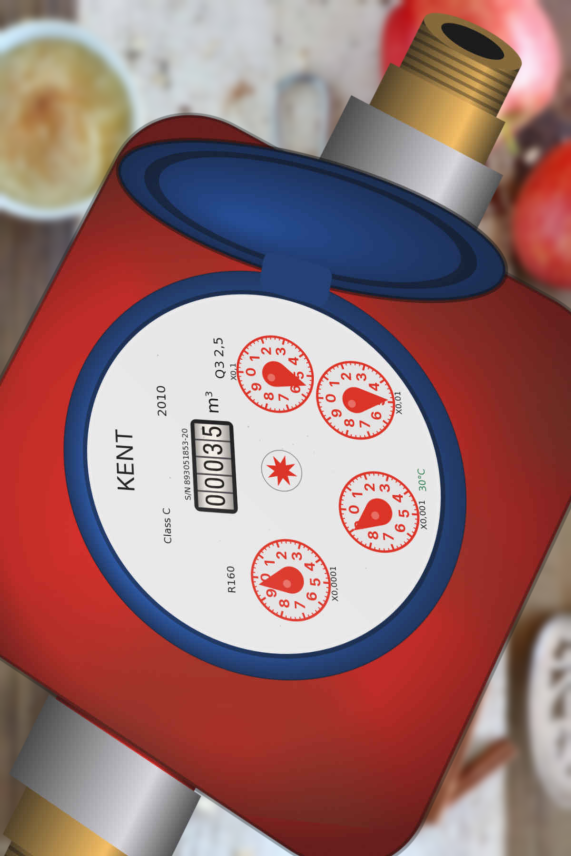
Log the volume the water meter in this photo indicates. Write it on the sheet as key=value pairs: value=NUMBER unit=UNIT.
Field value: value=35.5489 unit=m³
